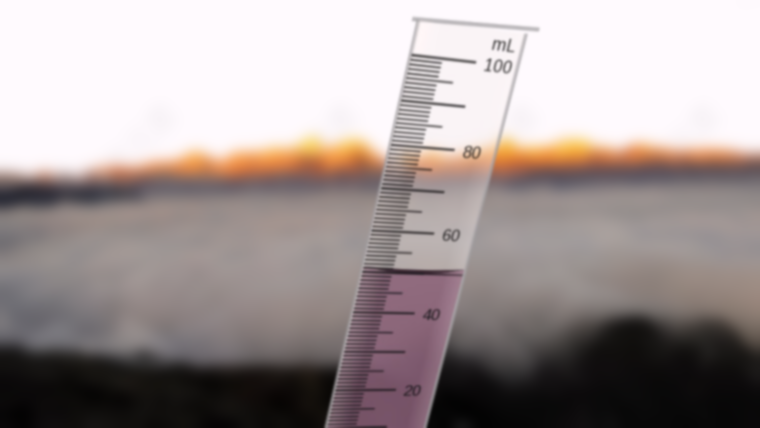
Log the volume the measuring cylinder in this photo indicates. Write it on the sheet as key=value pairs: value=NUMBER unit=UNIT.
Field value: value=50 unit=mL
